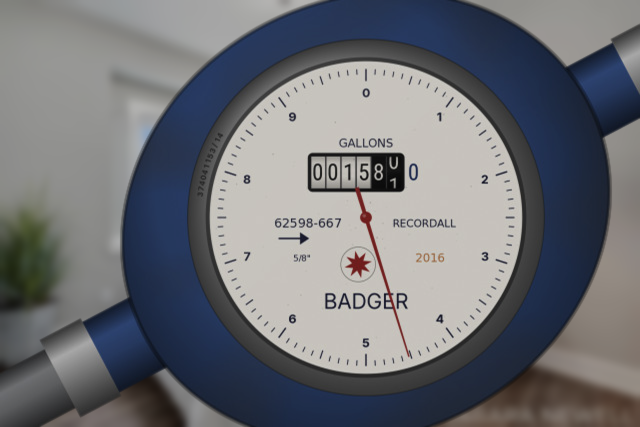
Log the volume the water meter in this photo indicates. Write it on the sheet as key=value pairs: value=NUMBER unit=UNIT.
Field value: value=15804.5 unit=gal
